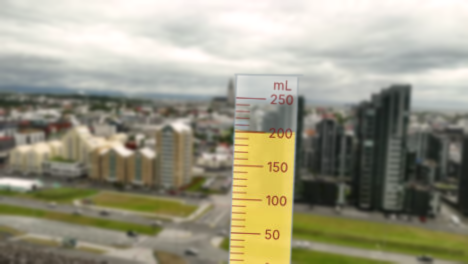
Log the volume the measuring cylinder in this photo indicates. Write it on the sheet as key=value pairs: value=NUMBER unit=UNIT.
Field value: value=200 unit=mL
